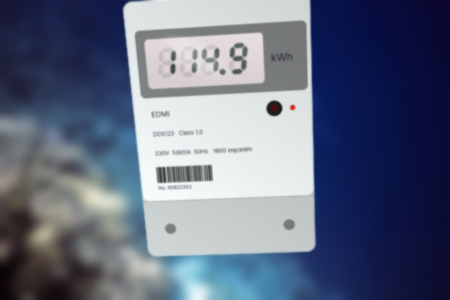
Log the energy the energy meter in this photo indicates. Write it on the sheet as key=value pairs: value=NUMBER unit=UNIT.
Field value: value=114.9 unit=kWh
